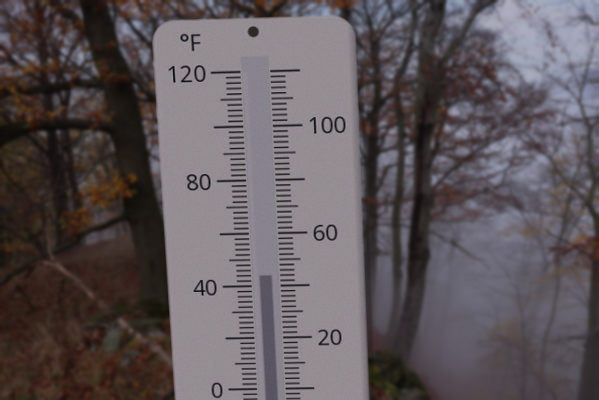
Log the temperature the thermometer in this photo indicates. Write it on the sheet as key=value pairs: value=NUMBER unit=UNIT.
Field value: value=44 unit=°F
